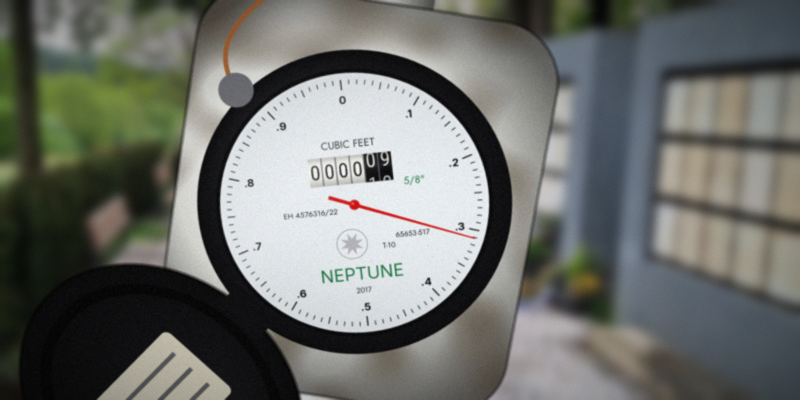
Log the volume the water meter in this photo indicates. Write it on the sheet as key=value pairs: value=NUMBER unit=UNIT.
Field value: value=9.31 unit=ft³
